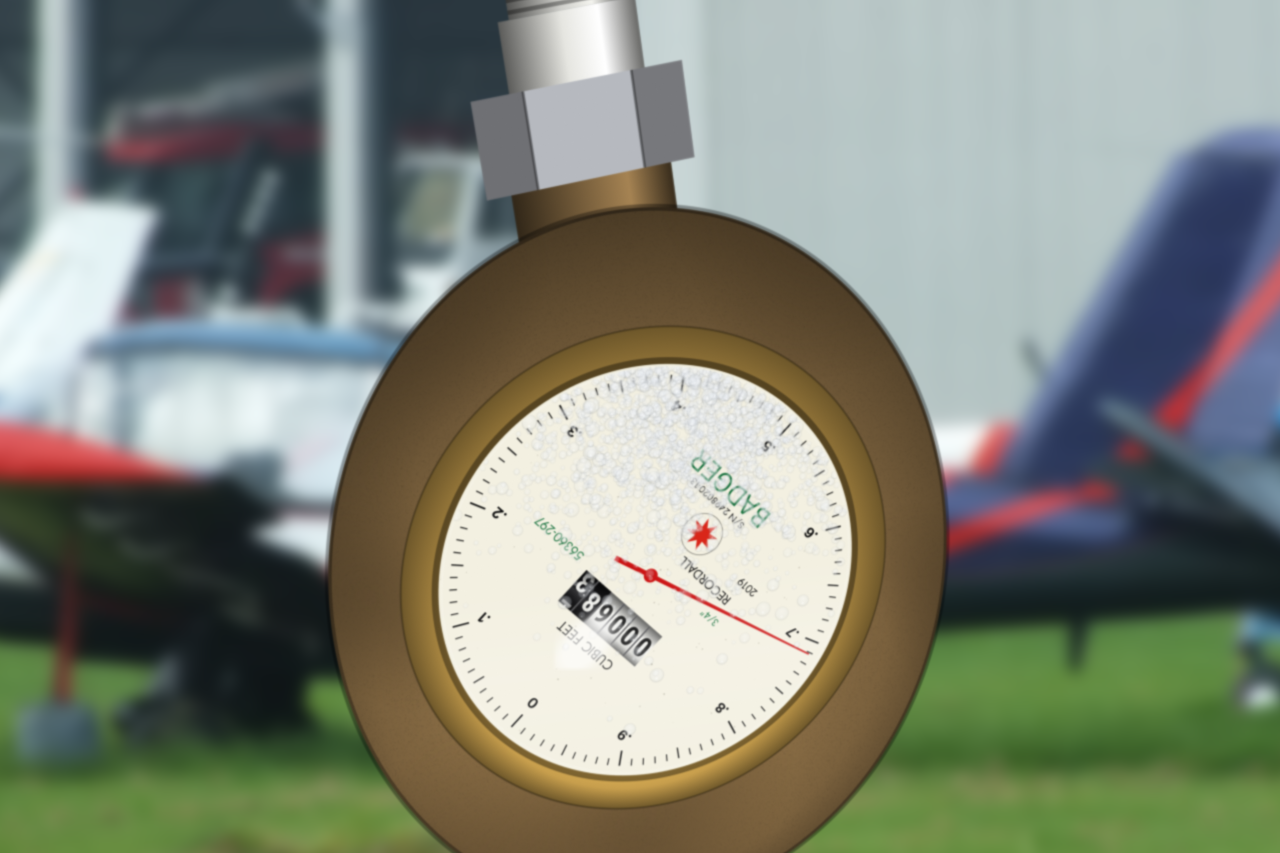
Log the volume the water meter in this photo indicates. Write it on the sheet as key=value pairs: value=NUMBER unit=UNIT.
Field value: value=682.71 unit=ft³
